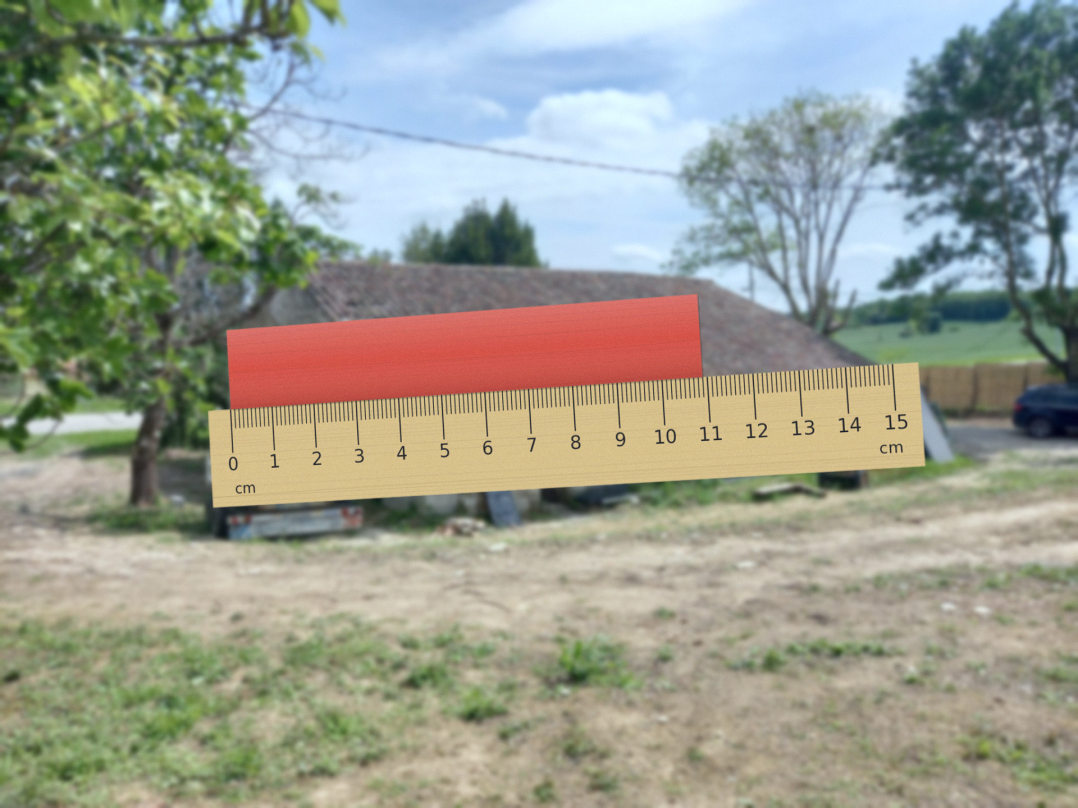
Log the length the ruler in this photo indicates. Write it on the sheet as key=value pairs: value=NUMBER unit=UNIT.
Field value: value=10.9 unit=cm
